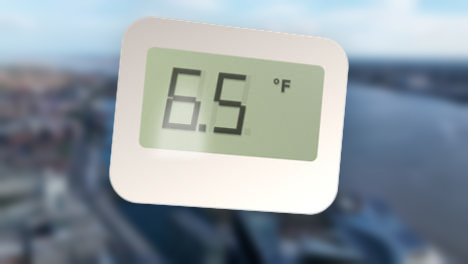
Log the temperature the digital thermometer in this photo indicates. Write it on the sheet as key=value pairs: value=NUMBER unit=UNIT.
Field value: value=6.5 unit=°F
